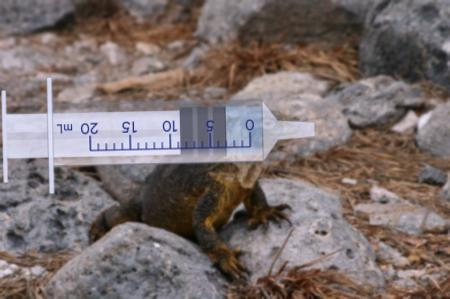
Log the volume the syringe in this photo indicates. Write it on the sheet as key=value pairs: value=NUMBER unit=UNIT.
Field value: value=3 unit=mL
